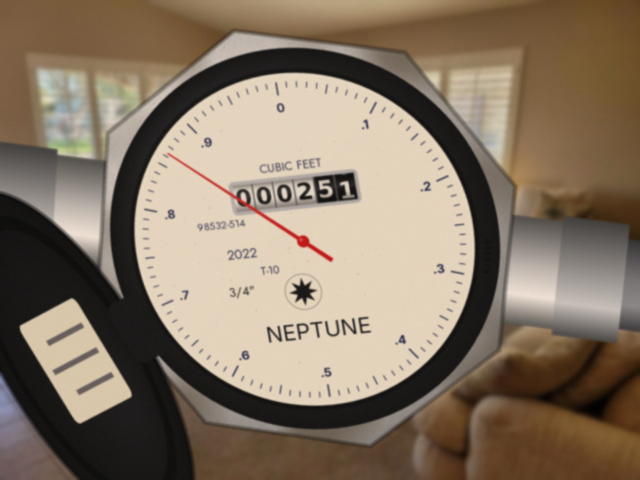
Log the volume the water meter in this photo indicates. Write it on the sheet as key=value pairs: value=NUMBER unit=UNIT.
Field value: value=250.86 unit=ft³
